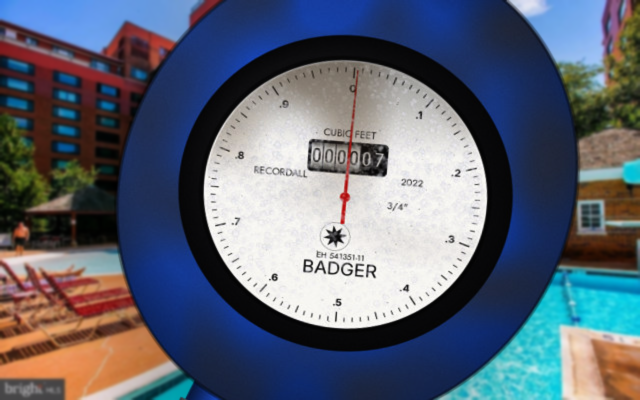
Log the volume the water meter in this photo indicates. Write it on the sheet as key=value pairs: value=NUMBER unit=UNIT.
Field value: value=7.00 unit=ft³
